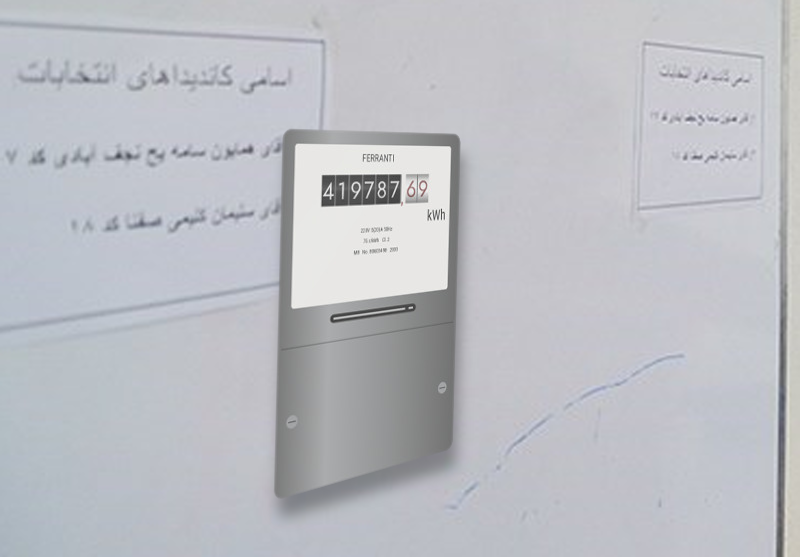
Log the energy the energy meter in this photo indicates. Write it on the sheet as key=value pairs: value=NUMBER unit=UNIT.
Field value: value=419787.69 unit=kWh
